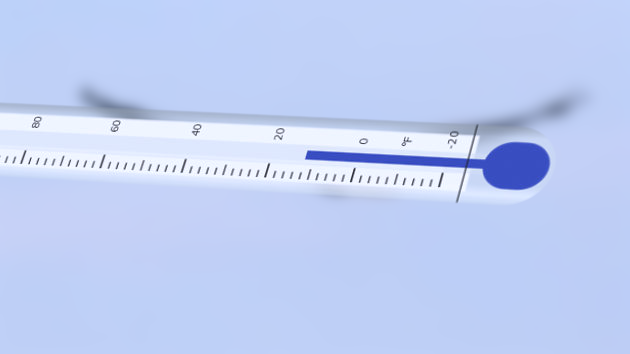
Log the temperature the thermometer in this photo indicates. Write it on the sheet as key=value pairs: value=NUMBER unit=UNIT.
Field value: value=12 unit=°F
